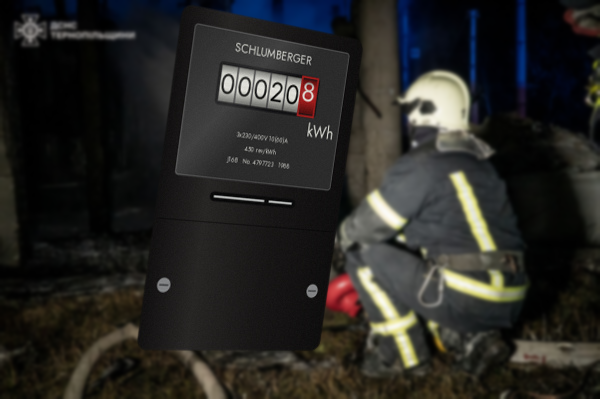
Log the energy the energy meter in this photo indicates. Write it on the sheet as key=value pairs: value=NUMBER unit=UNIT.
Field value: value=20.8 unit=kWh
